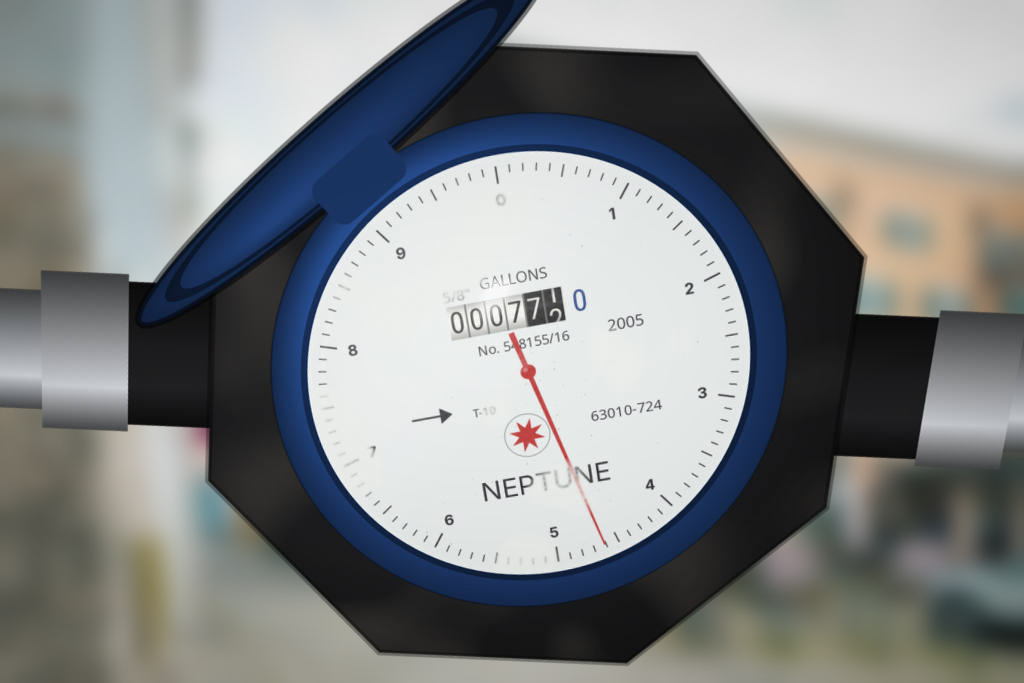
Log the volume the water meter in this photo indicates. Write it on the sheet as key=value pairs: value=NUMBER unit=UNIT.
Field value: value=7714.6 unit=gal
